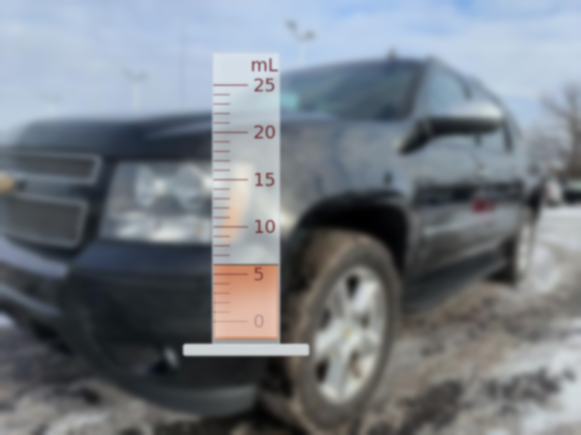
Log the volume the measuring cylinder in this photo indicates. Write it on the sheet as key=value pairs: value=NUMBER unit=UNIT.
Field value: value=6 unit=mL
